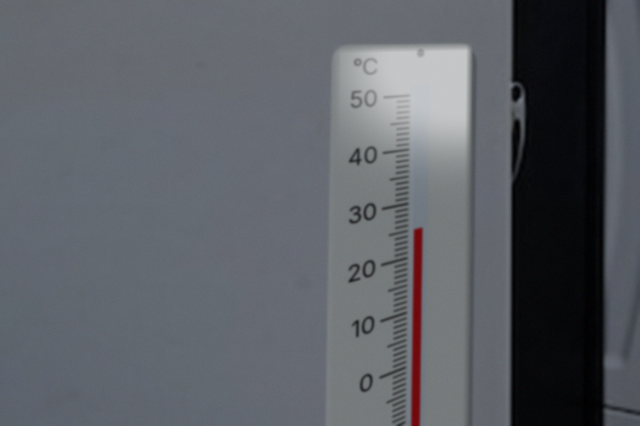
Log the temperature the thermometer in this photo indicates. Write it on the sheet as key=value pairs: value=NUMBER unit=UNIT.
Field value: value=25 unit=°C
